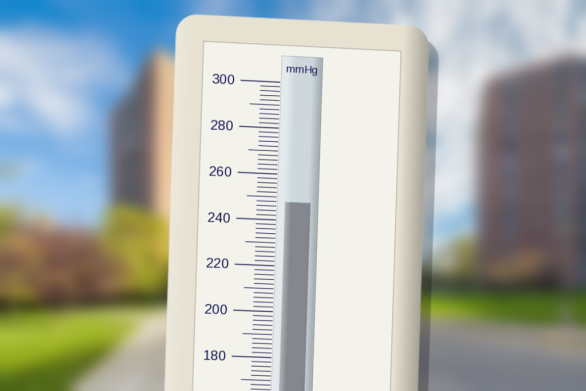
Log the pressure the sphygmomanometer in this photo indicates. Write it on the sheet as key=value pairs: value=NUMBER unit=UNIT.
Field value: value=248 unit=mmHg
